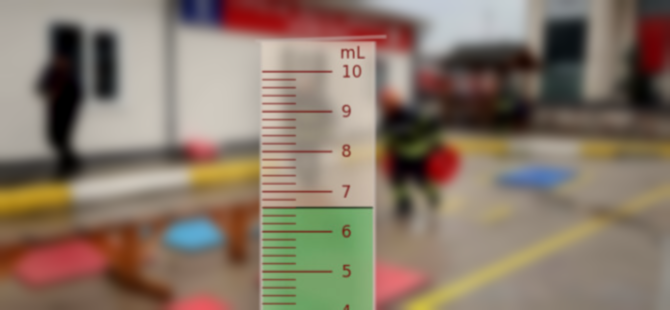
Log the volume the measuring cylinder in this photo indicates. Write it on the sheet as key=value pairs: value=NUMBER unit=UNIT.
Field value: value=6.6 unit=mL
